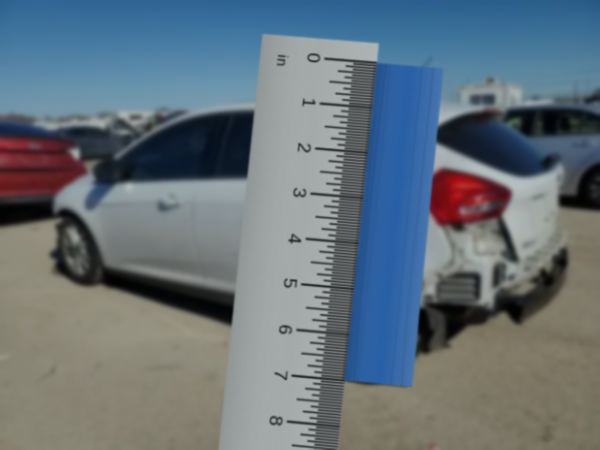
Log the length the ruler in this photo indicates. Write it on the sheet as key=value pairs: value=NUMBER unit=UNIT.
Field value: value=7 unit=in
